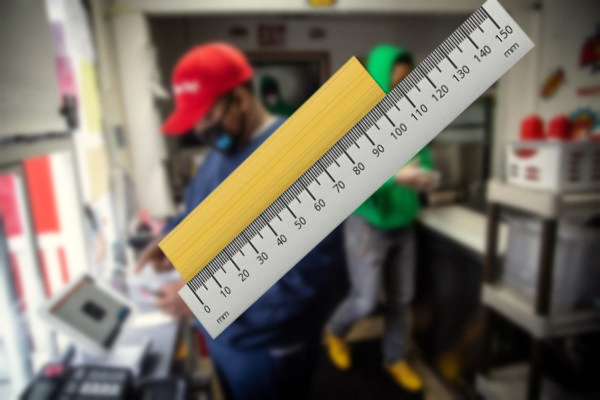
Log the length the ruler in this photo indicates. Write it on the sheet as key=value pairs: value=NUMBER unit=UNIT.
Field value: value=105 unit=mm
